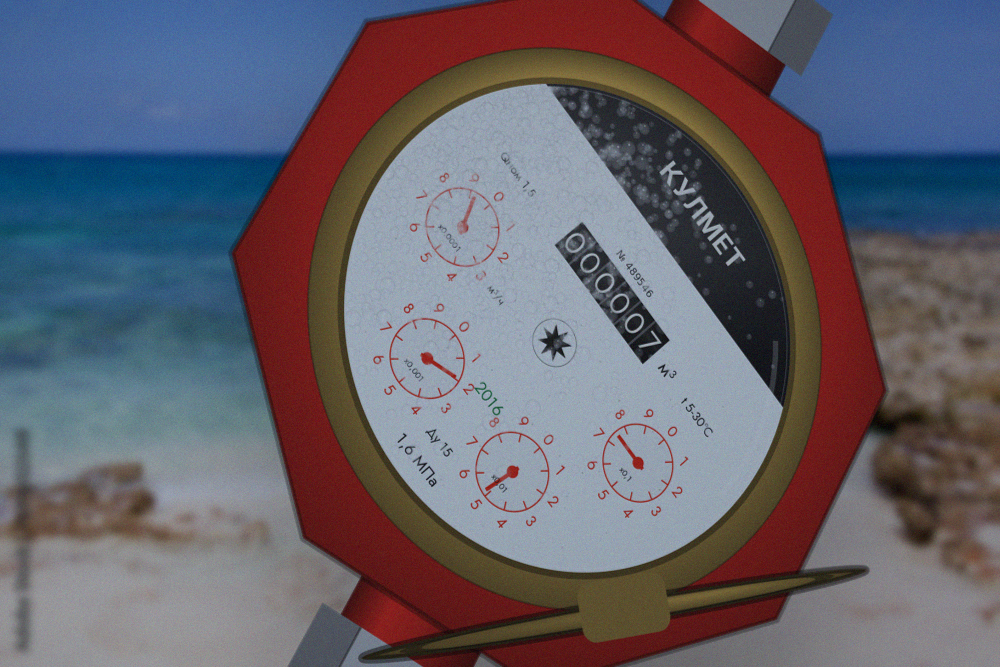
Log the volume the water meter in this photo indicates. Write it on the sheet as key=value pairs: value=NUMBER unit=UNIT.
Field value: value=7.7519 unit=m³
